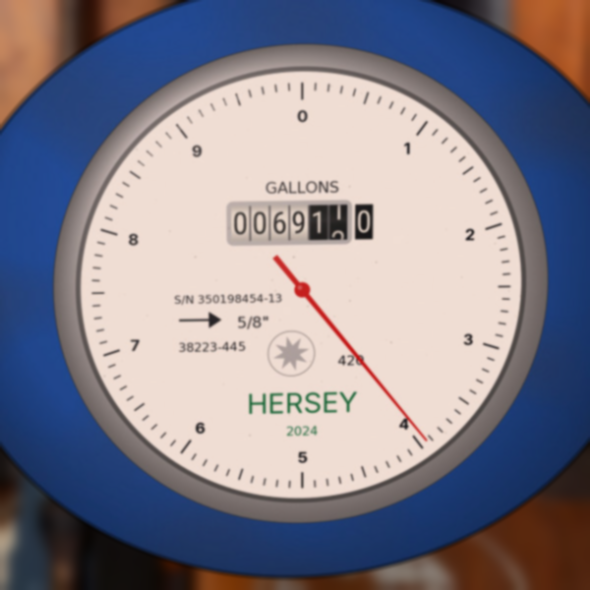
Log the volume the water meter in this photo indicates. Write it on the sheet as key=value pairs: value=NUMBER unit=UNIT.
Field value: value=69113.9 unit=gal
